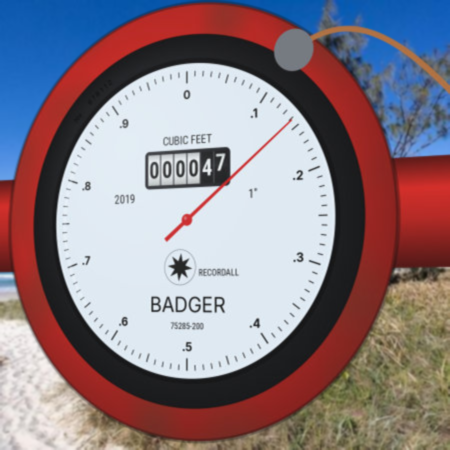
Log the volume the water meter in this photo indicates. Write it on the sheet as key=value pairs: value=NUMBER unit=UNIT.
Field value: value=47.14 unit=ft³
